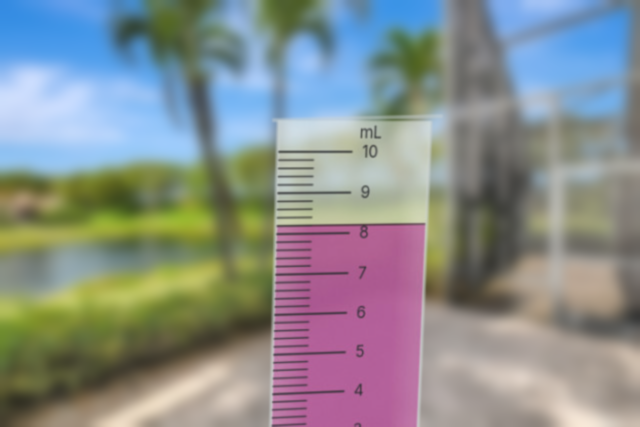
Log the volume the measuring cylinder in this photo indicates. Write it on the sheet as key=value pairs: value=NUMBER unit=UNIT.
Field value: value=8.2 unit=mL
